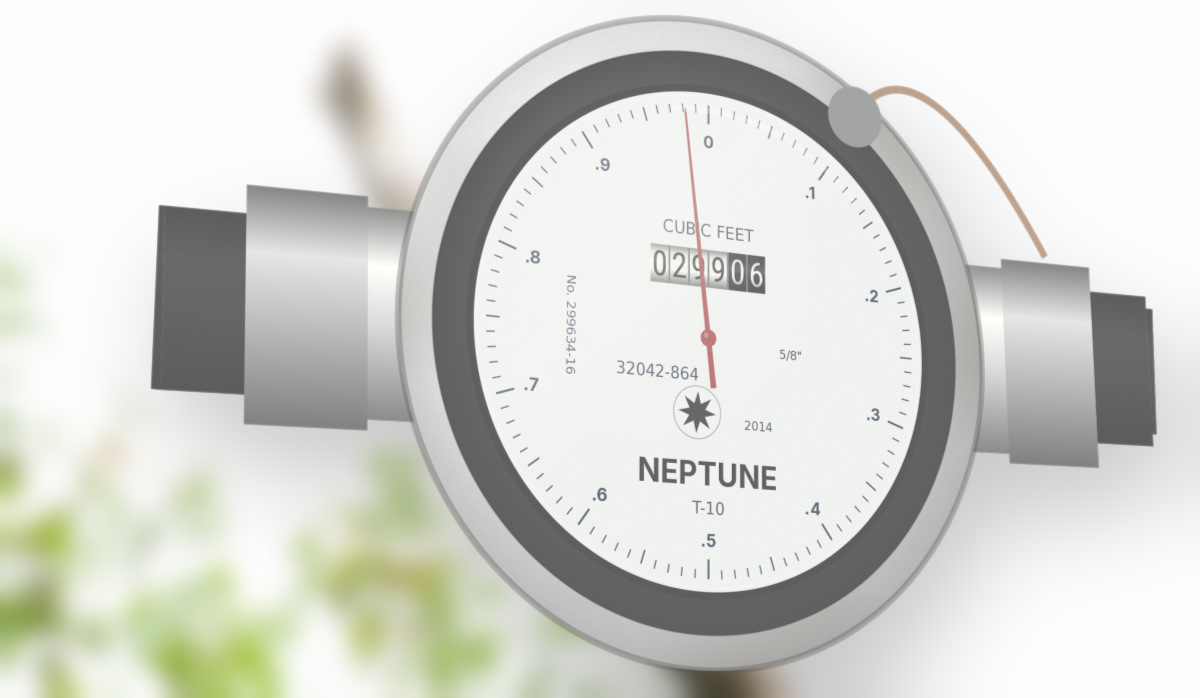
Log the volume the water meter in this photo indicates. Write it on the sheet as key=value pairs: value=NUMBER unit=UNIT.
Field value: value=29905.98 unit=ft³
